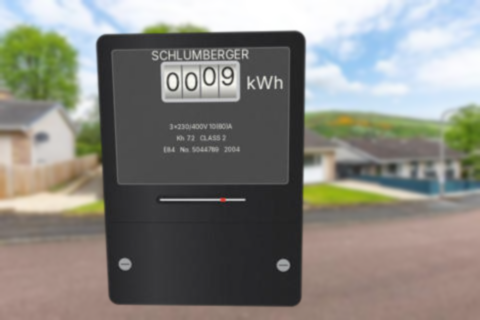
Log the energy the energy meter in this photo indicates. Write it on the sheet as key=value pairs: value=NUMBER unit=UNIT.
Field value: value=9 unit=kWh
